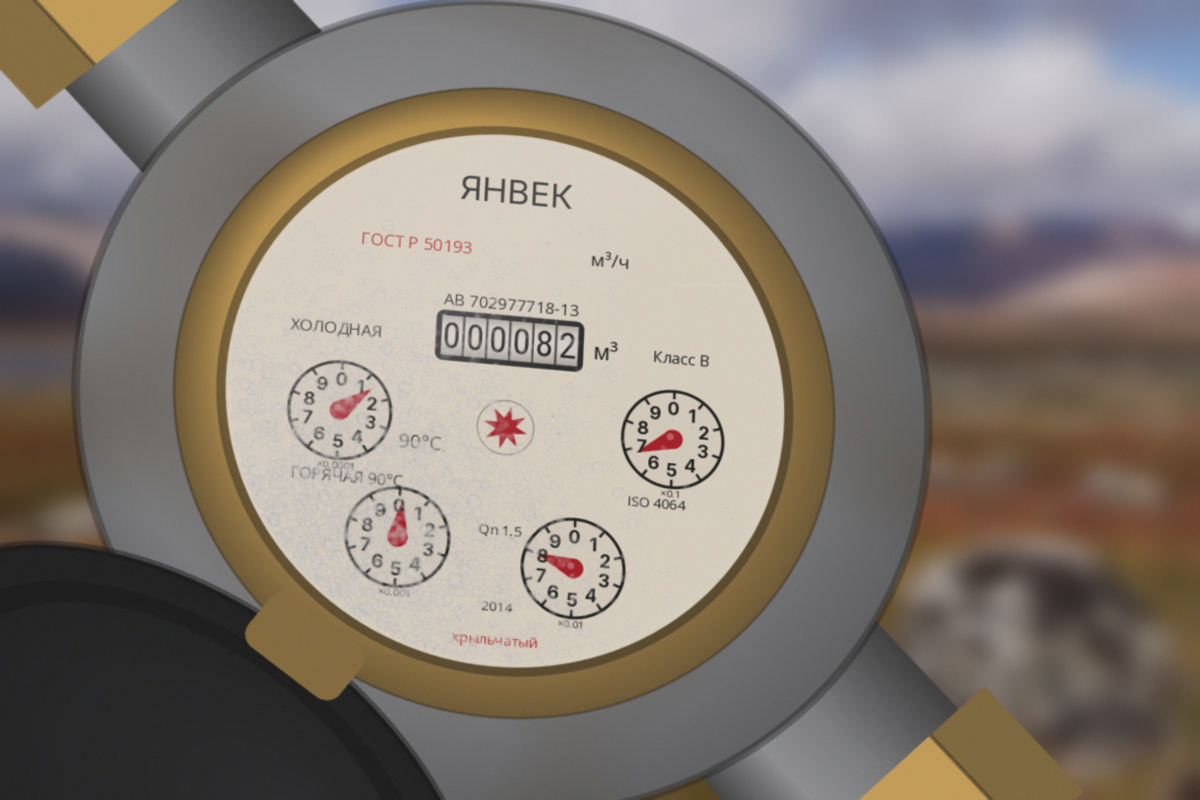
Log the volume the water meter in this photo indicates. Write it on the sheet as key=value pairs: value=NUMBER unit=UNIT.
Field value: value=82.6801 unit=m³
